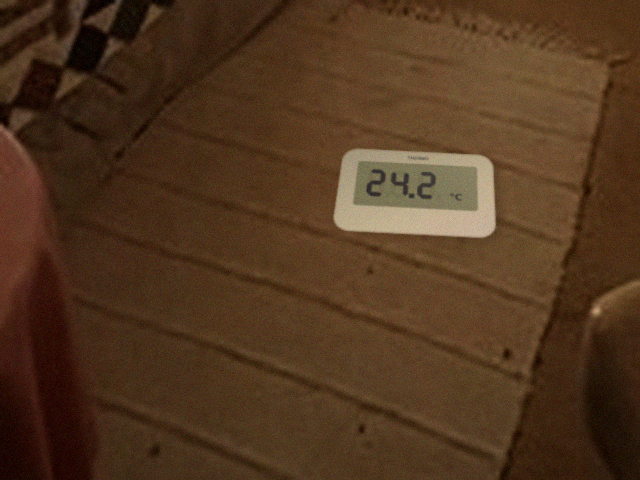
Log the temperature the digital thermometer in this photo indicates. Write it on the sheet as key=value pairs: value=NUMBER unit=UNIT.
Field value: value=24.2 unit=°C
